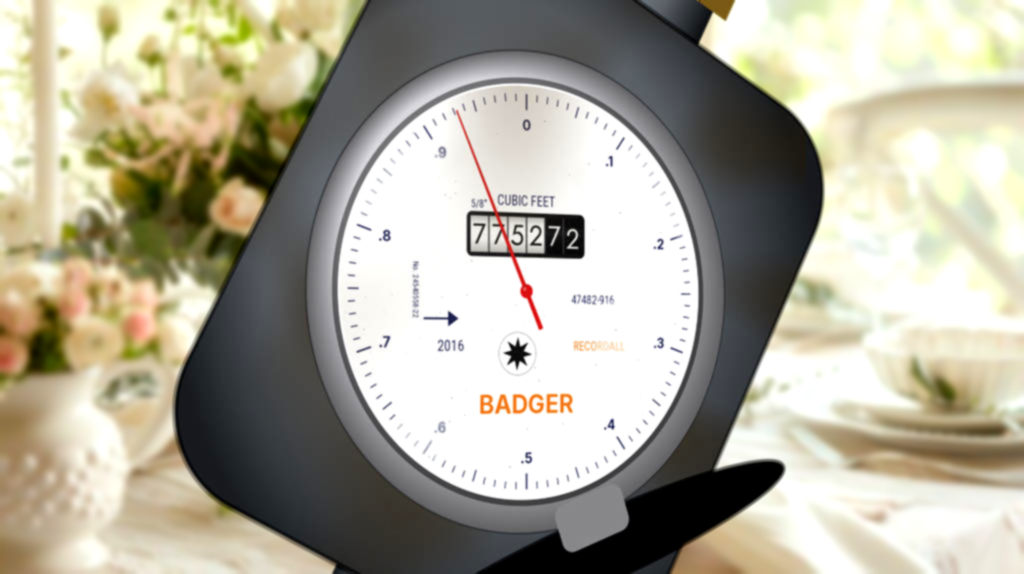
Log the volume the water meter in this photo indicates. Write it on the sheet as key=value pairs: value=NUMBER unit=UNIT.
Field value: value=775271.93 unit=ft³
